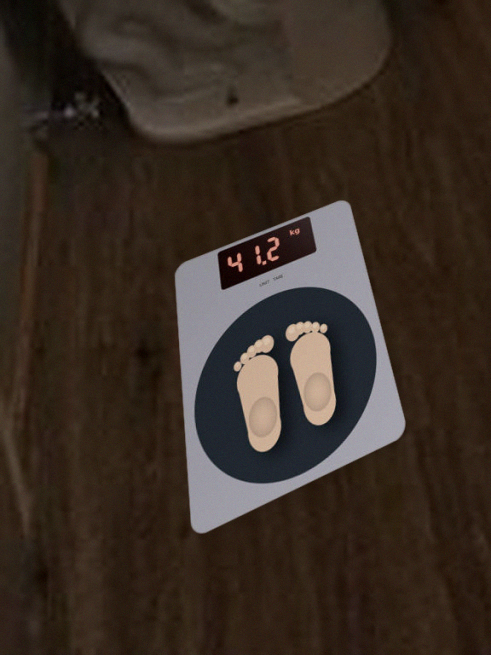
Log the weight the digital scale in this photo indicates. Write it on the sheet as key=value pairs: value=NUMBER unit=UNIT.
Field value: value=41.2 unit=kg
